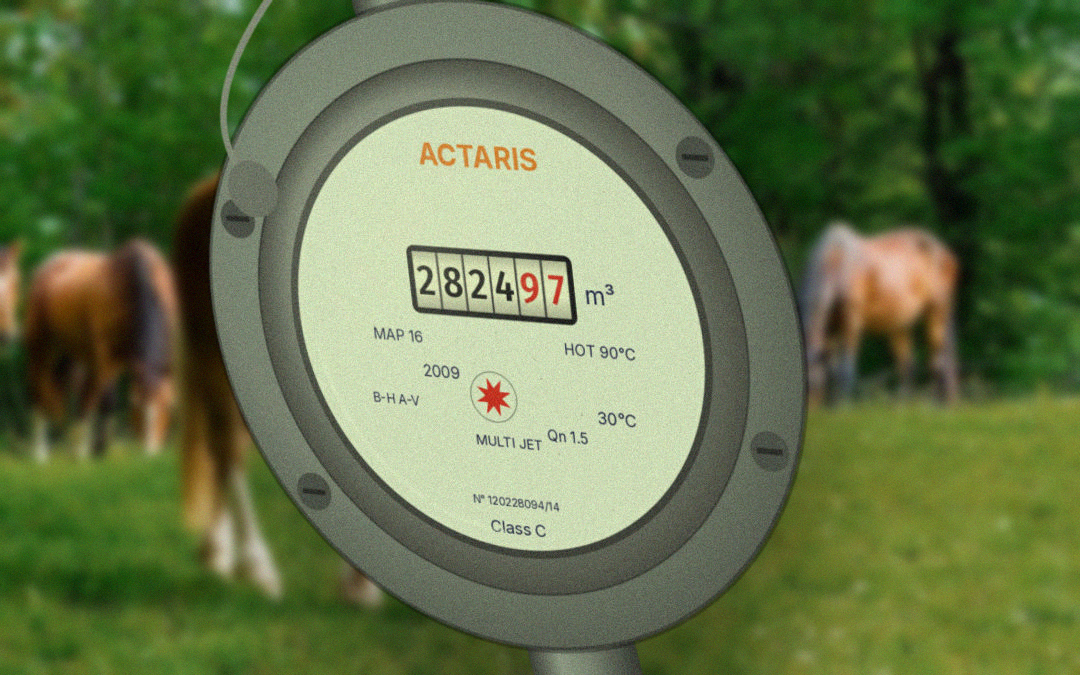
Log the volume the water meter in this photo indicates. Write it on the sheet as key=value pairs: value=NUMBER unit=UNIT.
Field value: value=2824.97 unit=m³
